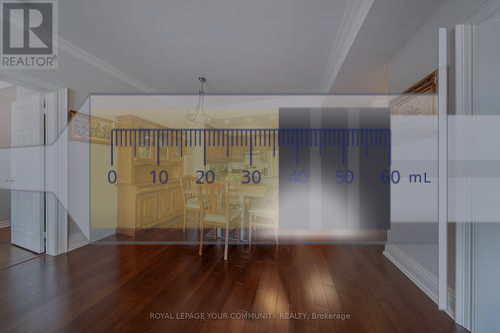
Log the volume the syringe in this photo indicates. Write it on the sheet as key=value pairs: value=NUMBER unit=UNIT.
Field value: value=36 unit=mL
